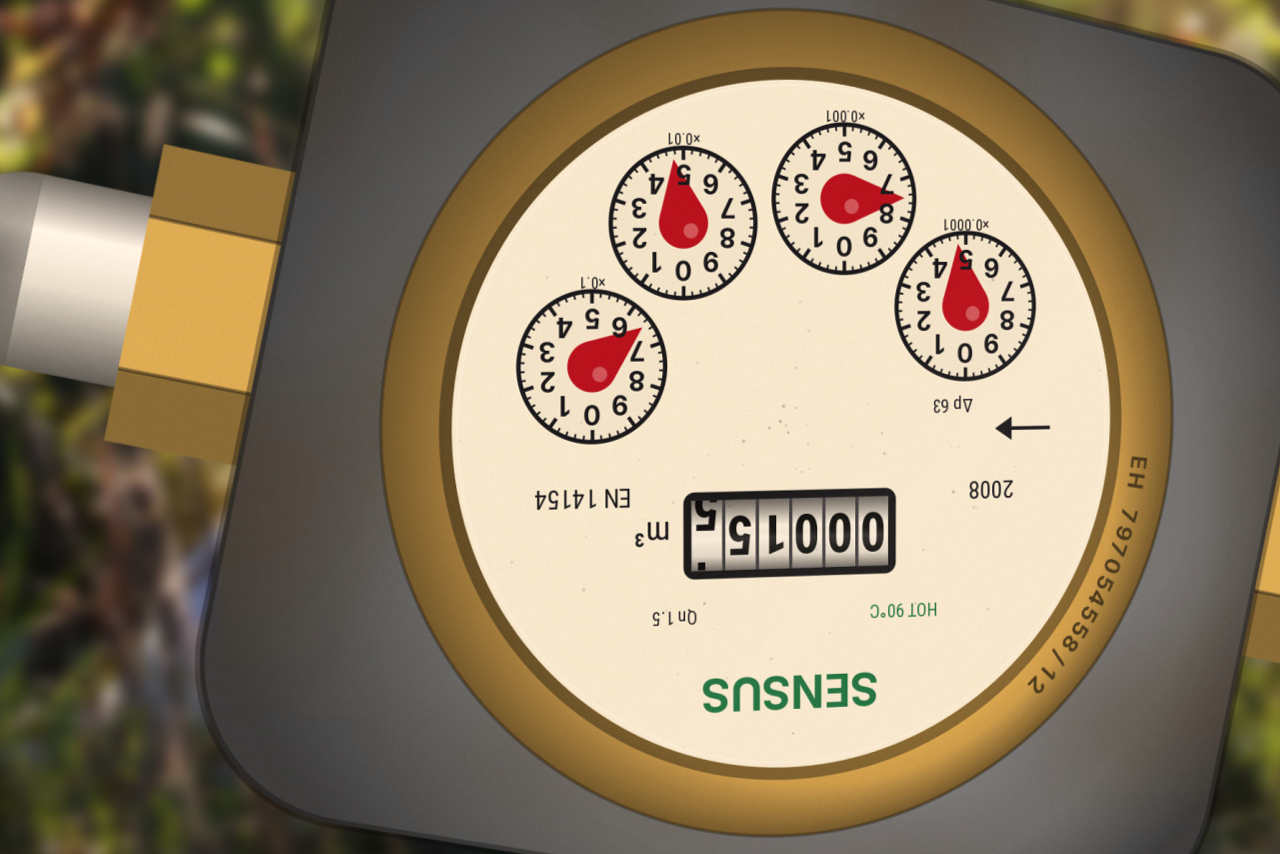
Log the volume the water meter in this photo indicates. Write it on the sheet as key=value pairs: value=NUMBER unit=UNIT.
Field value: value=154.6474 unit=m³
